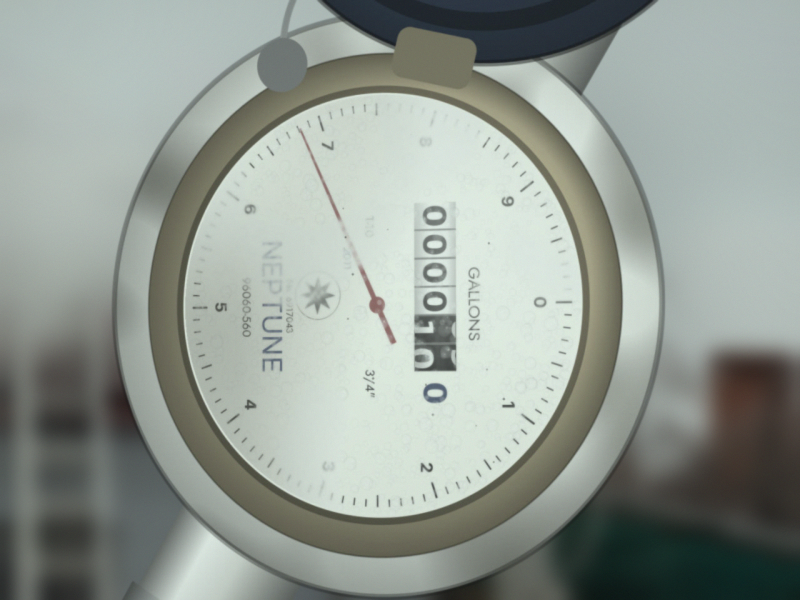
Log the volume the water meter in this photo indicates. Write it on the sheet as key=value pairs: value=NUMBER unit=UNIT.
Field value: value=96.8 unit=gal
